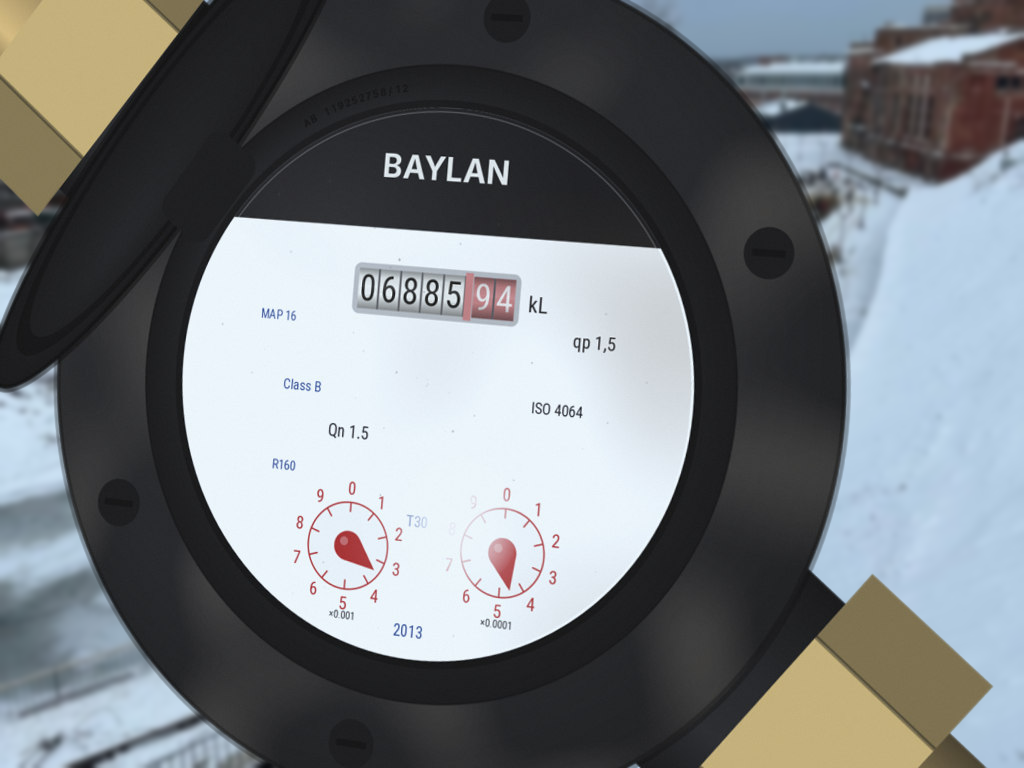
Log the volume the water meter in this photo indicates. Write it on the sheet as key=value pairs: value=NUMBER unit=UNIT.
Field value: value=6885.9434 unit=kL
